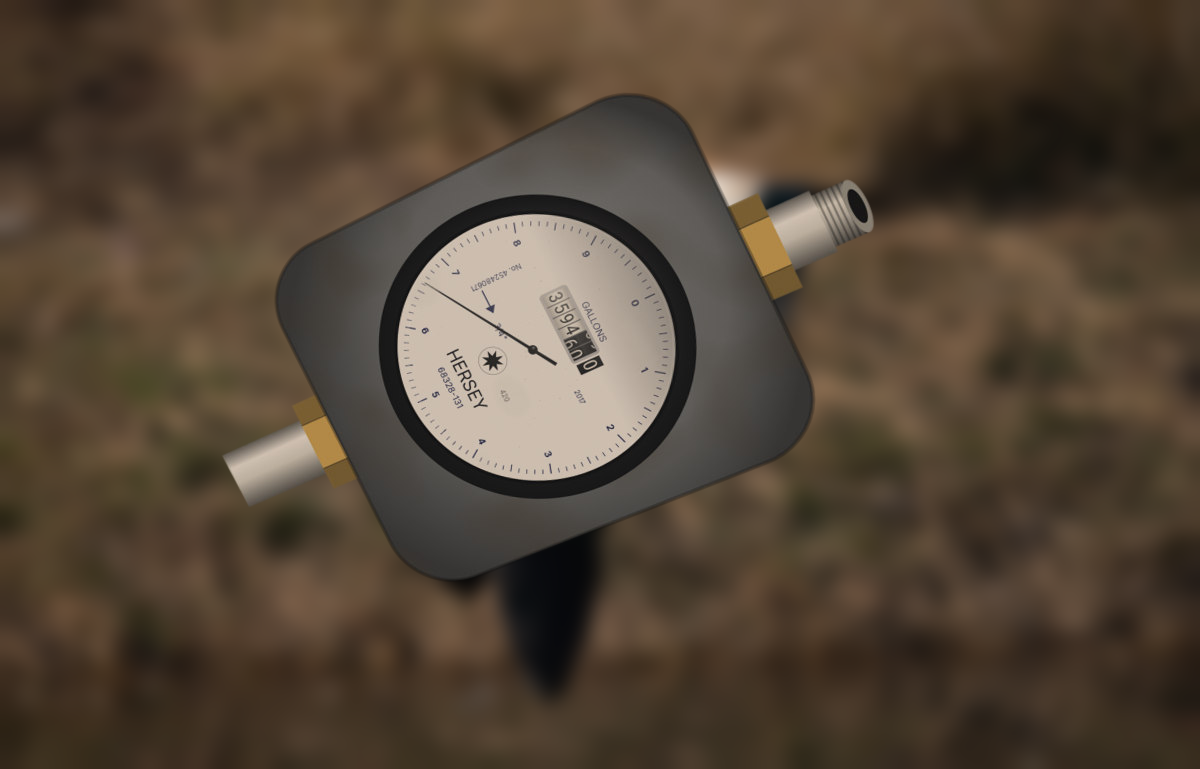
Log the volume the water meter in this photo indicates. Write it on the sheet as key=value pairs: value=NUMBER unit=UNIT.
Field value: value=3594596.6 unit=gal
